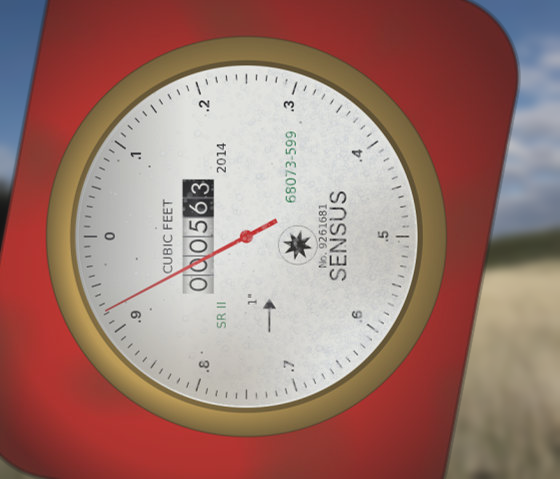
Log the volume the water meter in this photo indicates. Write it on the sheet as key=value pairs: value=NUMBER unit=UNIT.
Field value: value=562.92 unit=ft³
